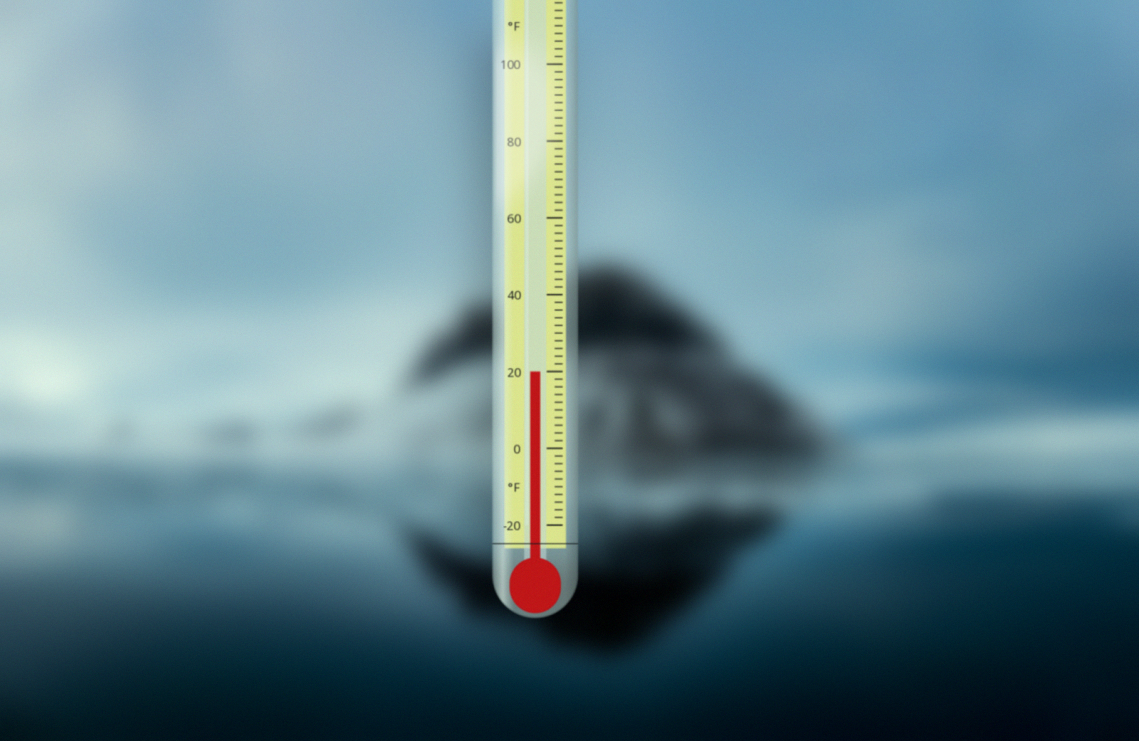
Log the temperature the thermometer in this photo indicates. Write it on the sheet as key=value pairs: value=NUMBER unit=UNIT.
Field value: value=20 unit=°F
